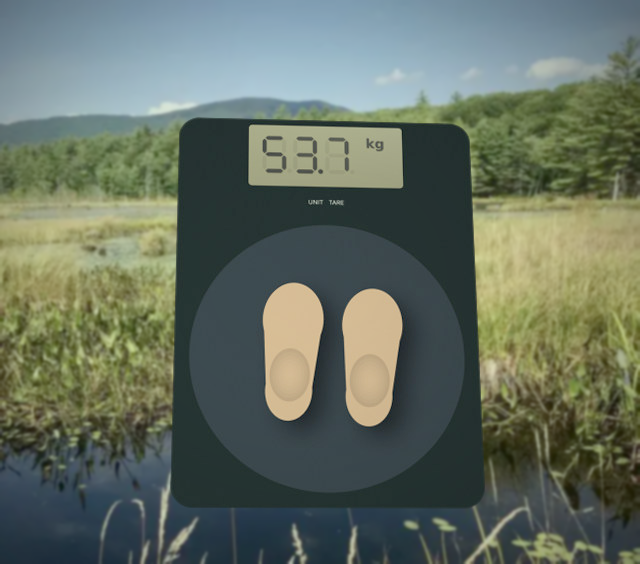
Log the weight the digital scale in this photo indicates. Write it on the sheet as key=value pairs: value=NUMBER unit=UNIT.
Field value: value=53.7 unit=kg
